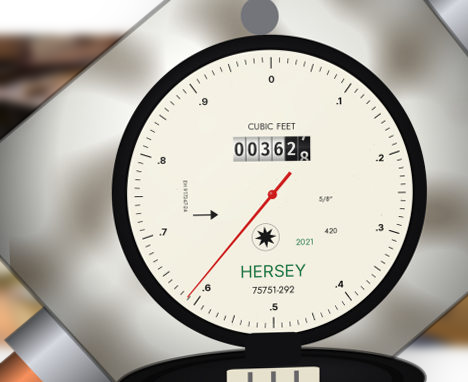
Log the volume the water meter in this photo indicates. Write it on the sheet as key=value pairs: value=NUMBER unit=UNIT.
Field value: value=3627.61 unit=ft³
